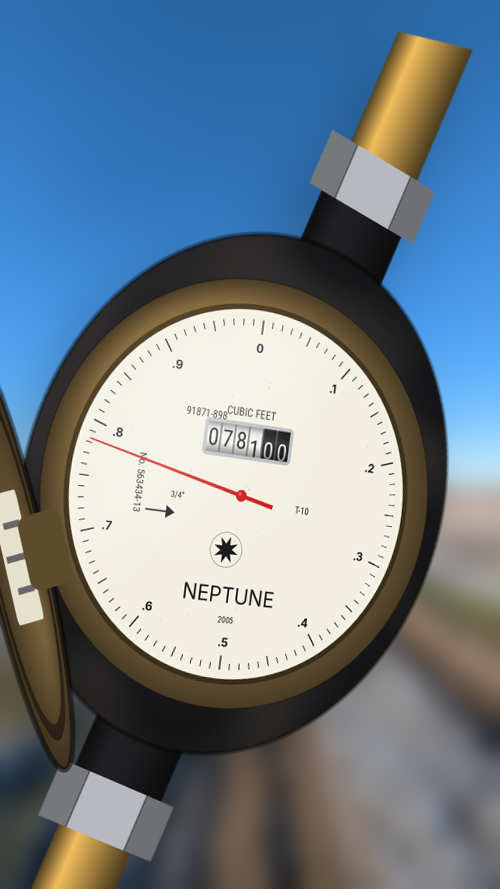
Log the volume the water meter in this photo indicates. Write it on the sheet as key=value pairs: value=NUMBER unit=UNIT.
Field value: value=78099.78 unit=ft³
